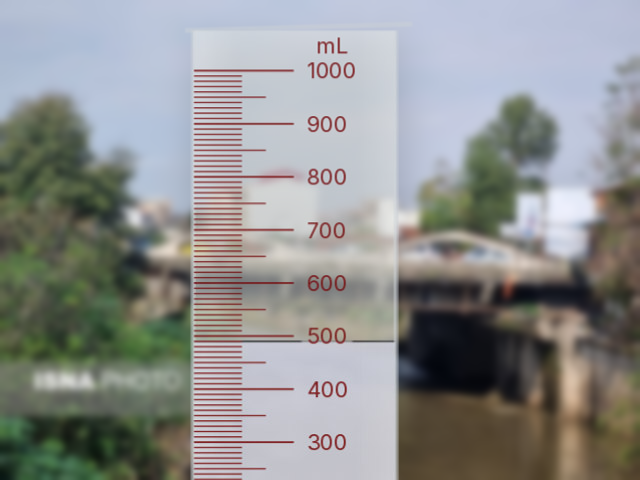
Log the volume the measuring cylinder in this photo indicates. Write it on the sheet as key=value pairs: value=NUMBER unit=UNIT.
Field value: value=490 unit=mL
